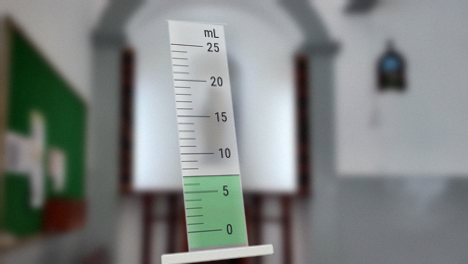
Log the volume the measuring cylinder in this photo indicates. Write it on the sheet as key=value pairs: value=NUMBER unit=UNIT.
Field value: value=7 unit=mL
